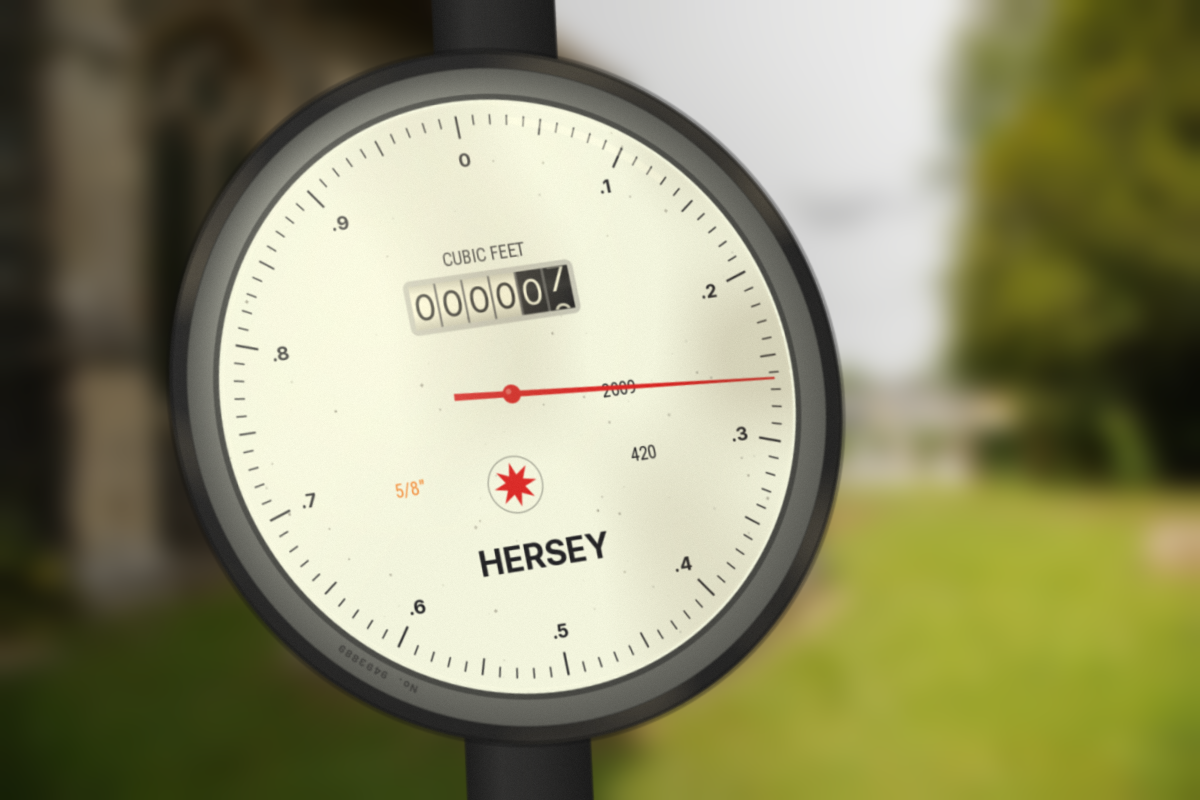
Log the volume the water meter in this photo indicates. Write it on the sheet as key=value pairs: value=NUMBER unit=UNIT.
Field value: value=7.26 unit=ft³
